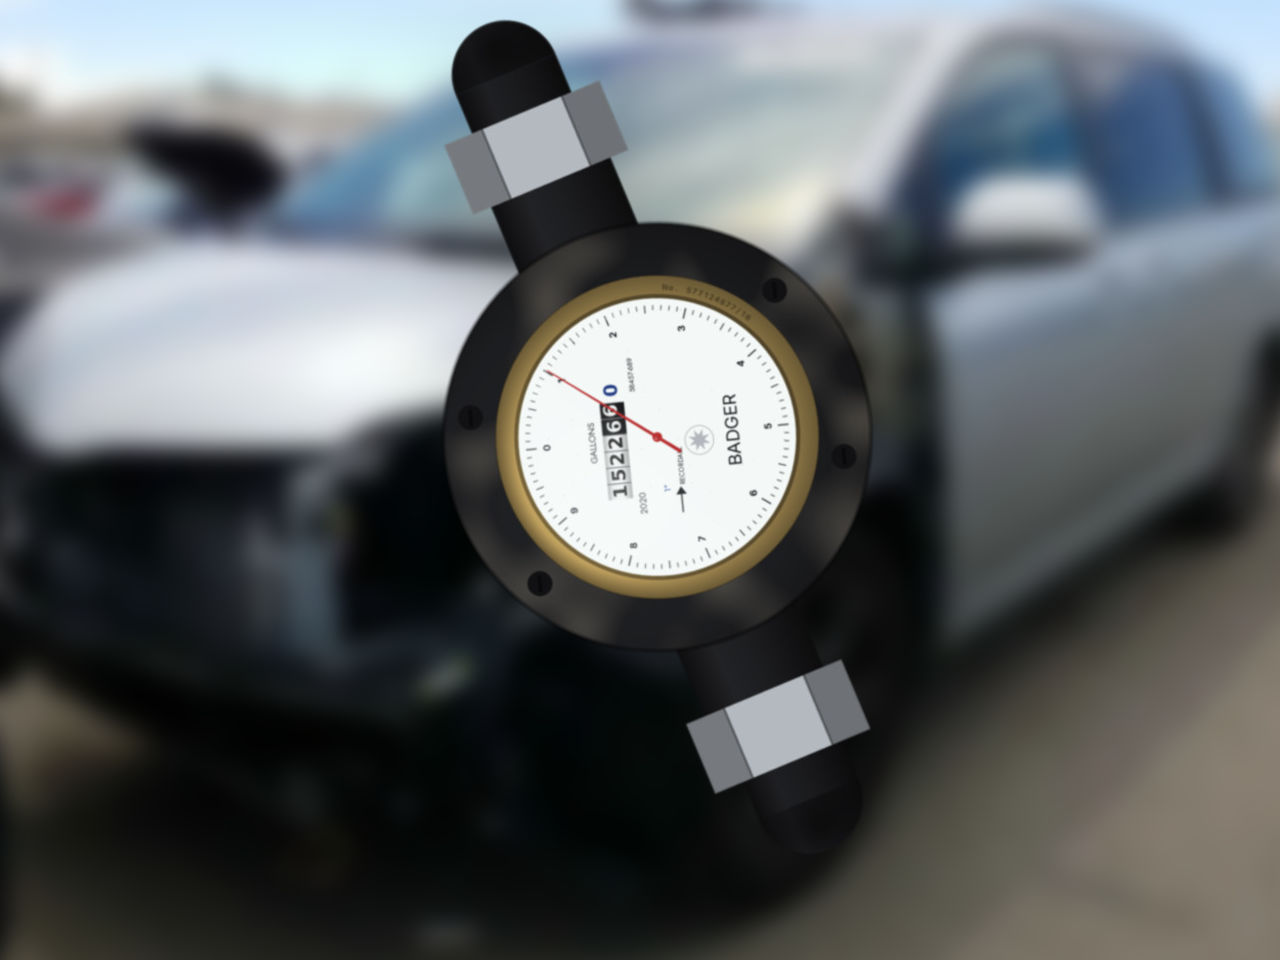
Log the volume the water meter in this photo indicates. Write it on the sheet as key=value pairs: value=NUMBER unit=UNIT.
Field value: value=1522661.0 unit=gal
